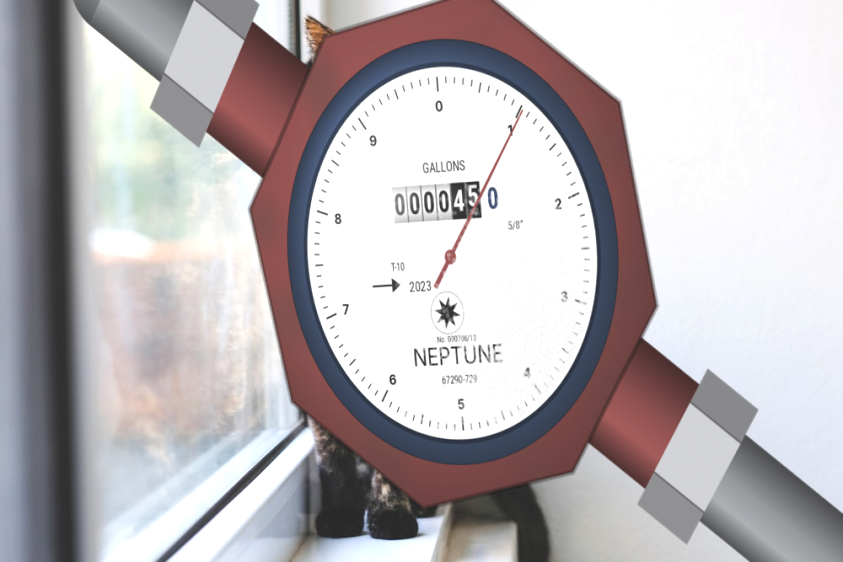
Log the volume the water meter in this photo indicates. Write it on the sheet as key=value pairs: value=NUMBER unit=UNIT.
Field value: value=451.0 unit=gal
